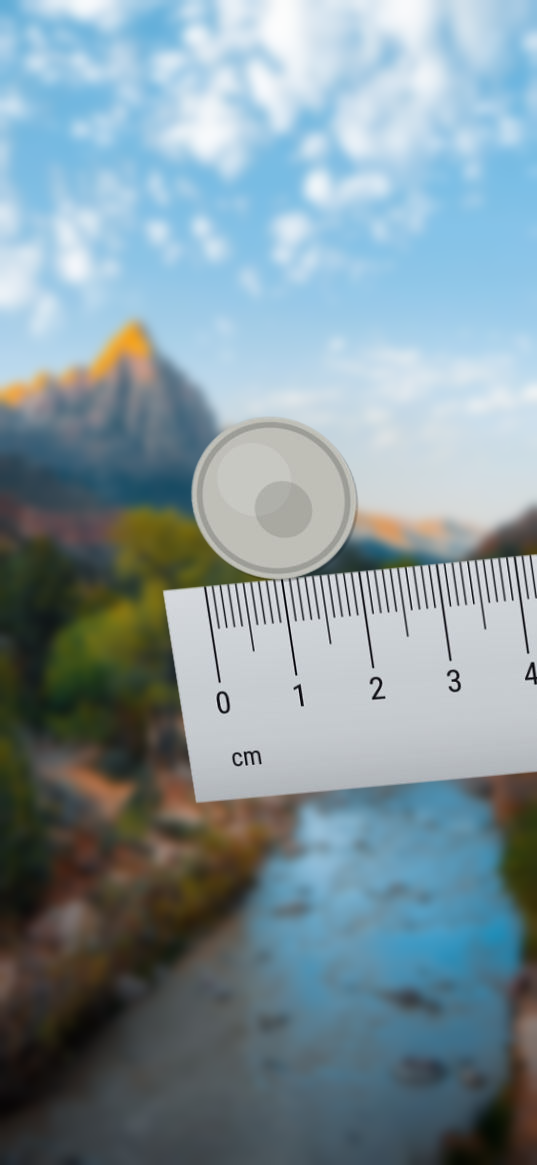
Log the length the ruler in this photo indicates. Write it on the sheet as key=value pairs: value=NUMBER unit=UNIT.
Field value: value=2.1 unit=cm
